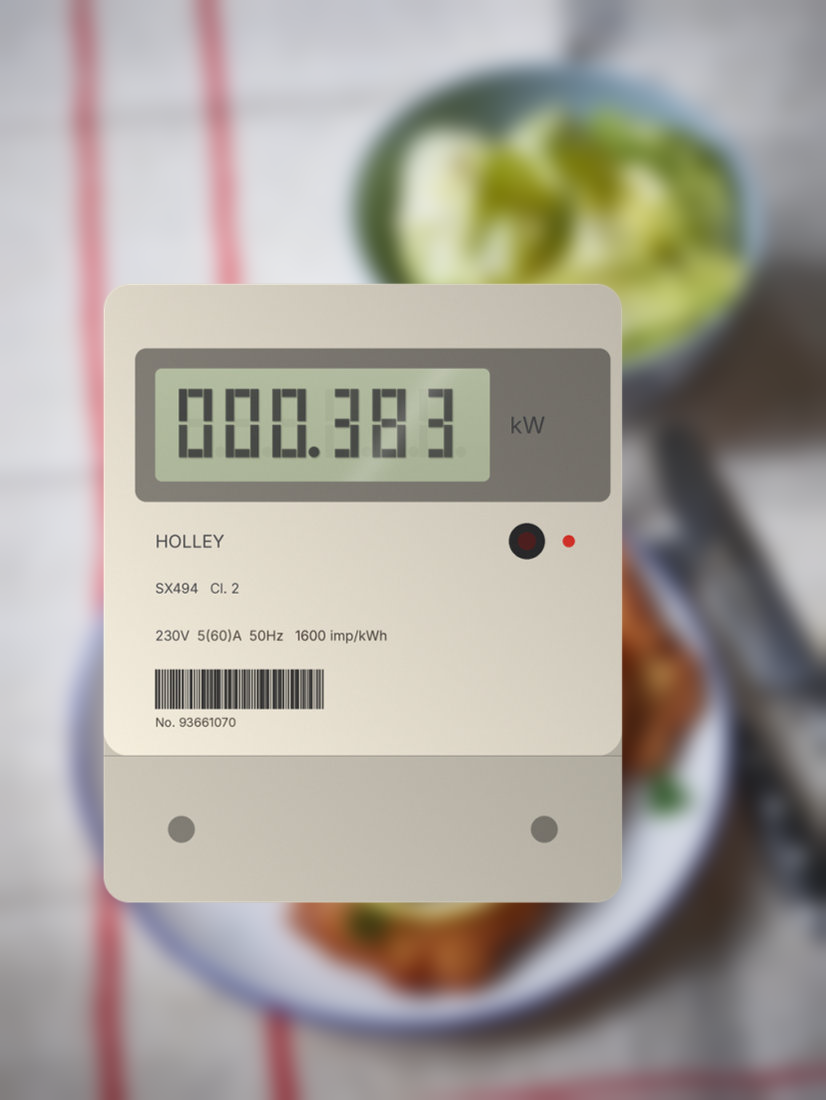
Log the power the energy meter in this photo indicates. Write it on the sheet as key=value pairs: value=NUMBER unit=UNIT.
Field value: value=0.383 unit=kW
